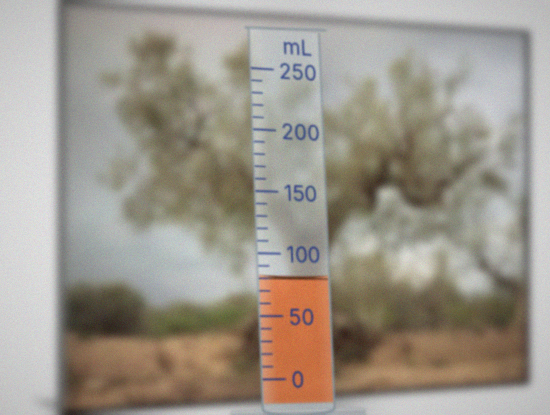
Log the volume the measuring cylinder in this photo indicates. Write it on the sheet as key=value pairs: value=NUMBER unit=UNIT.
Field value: value=80 unit=mL
